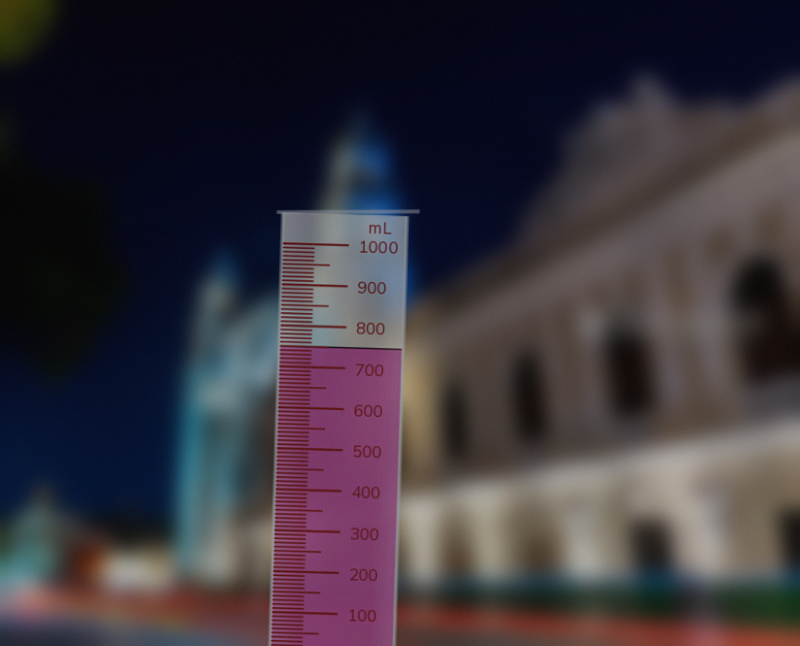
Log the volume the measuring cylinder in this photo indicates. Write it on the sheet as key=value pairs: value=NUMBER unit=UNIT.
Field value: value=750 unit=mL
